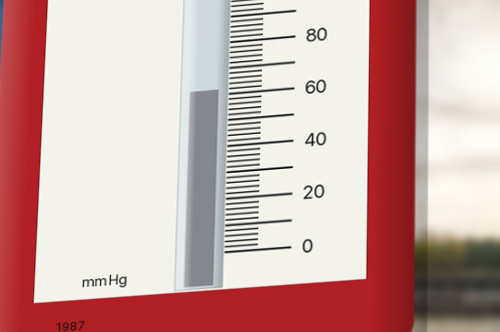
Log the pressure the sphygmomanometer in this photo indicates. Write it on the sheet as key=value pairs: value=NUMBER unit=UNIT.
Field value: value=62 unit=mmHg
